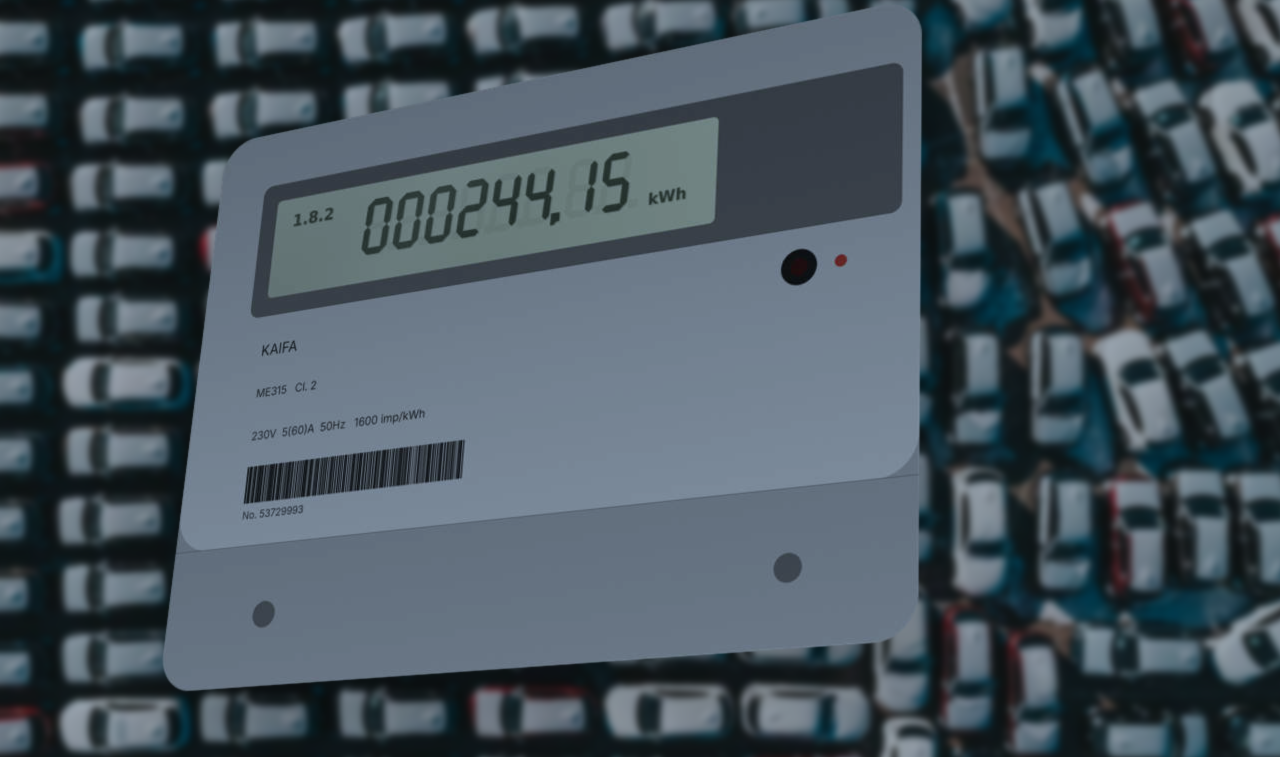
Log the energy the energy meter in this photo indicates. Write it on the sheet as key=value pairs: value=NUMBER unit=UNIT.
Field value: value=244.15 unit=kWh
